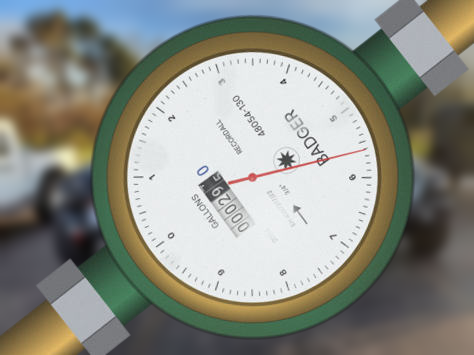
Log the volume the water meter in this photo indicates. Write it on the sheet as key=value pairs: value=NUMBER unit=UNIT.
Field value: value=2945.6 unit=gal
